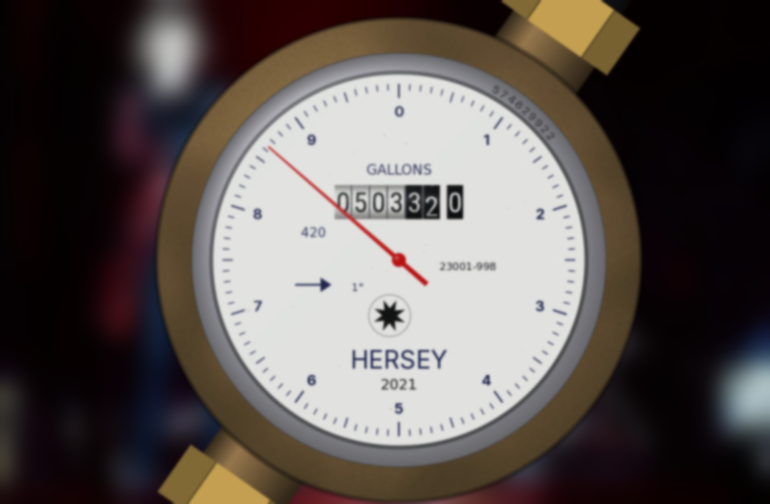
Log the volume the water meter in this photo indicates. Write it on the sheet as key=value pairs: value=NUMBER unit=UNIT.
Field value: value=503318.6 unit=gal
